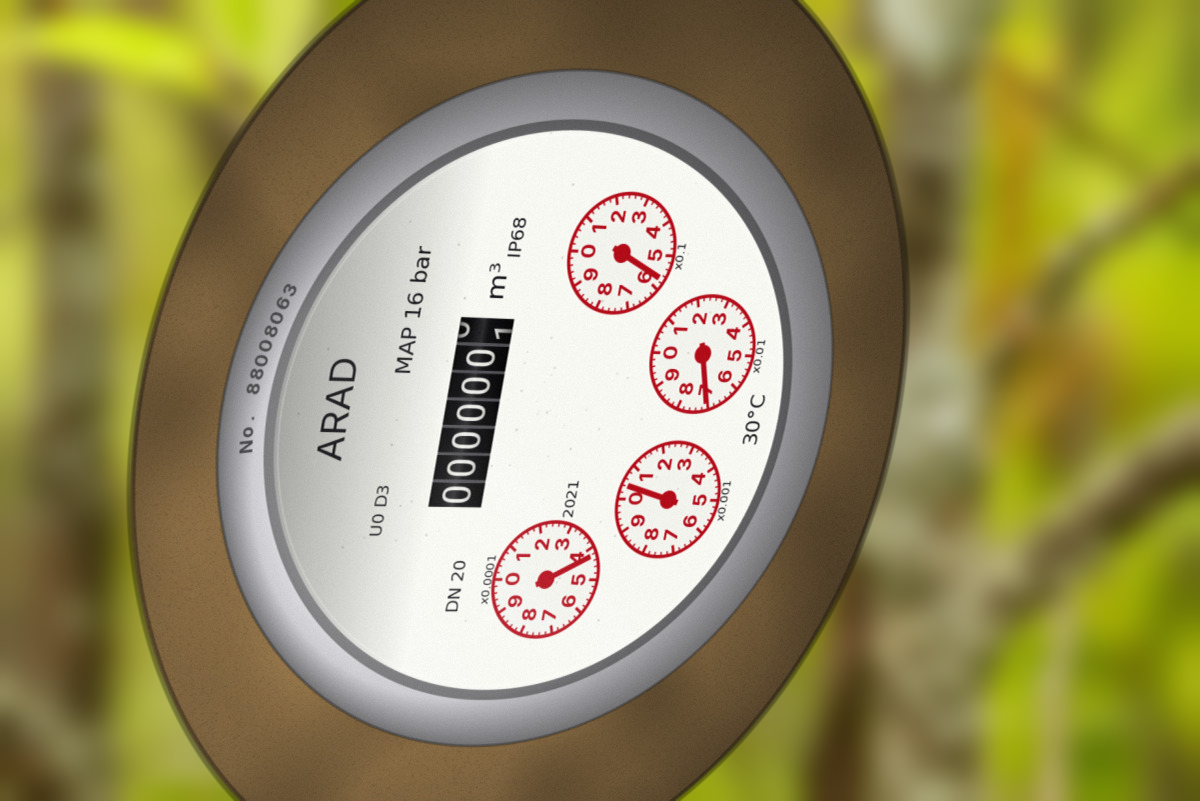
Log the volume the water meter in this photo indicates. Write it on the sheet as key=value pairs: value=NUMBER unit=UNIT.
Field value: value=0.5704 unit=m³
